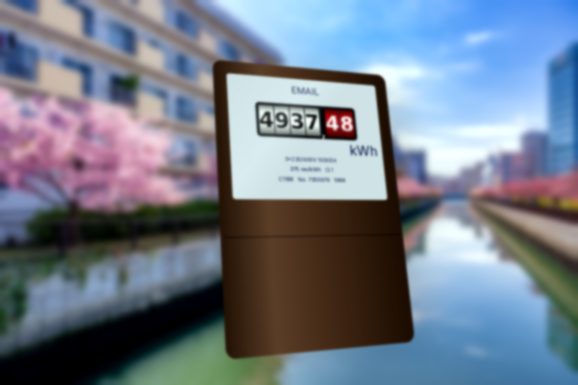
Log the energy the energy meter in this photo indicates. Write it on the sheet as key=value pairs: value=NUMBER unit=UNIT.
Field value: value=4937.48 unit=kWh
